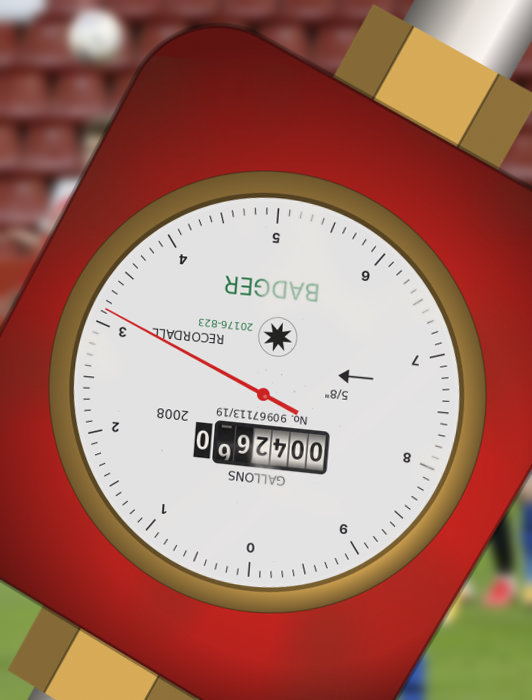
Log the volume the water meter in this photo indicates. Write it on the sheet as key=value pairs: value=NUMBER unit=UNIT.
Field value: value=42663.1 unit=gal
